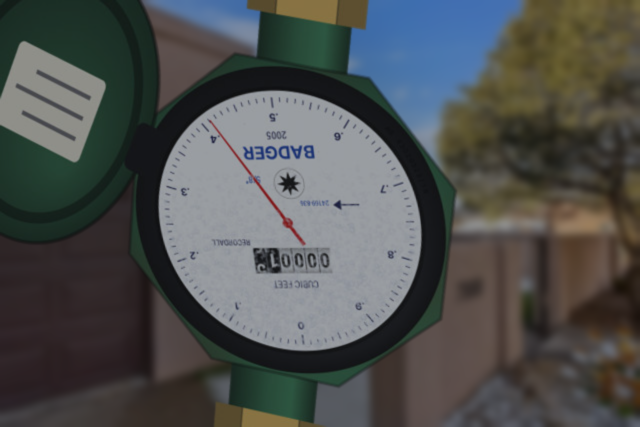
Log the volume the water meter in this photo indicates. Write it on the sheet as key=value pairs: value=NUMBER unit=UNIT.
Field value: value=15.41 unit=ft³
